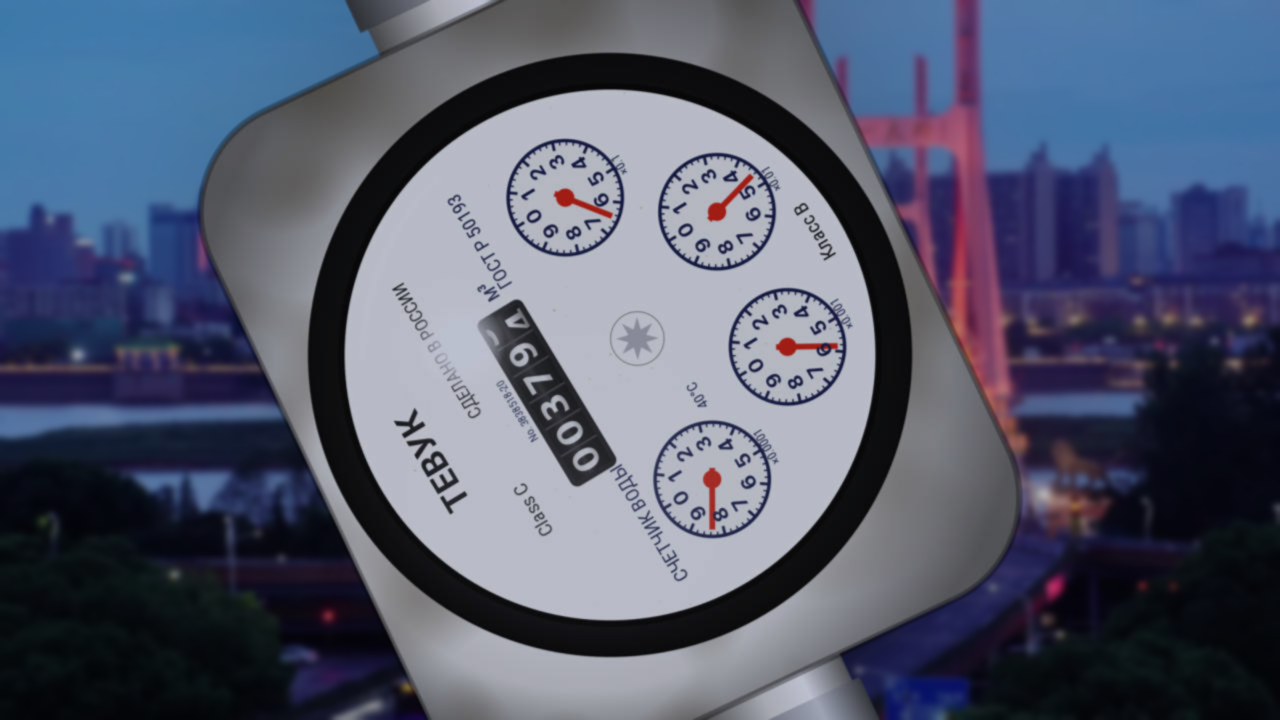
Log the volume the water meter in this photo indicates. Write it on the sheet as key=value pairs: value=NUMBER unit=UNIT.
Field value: value=3793.6458 unit=m³
